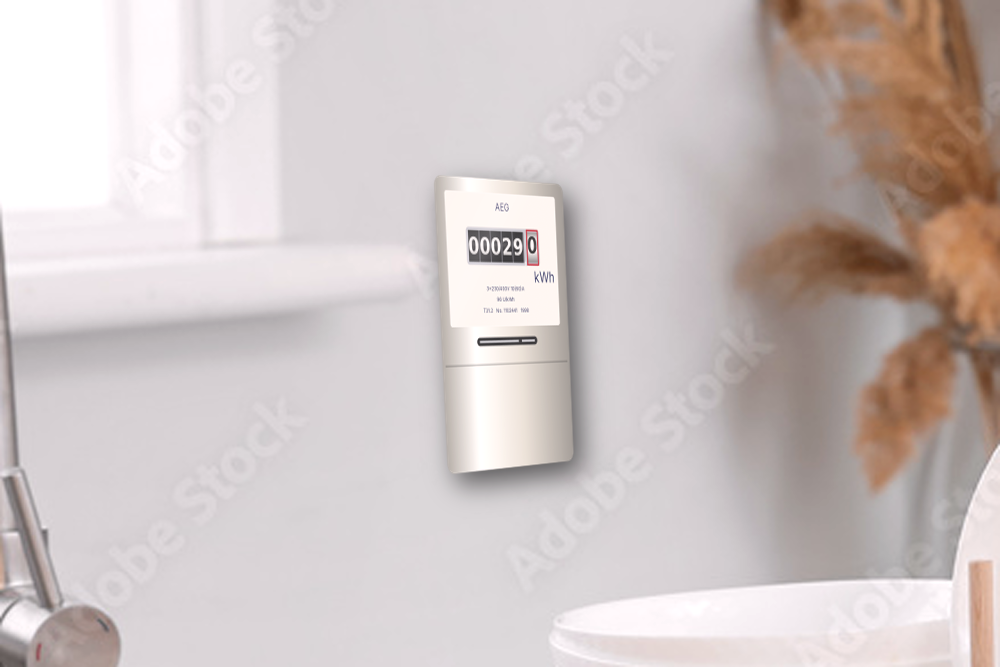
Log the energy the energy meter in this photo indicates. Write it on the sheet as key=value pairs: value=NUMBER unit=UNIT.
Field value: value=29.0 unit=kWh
